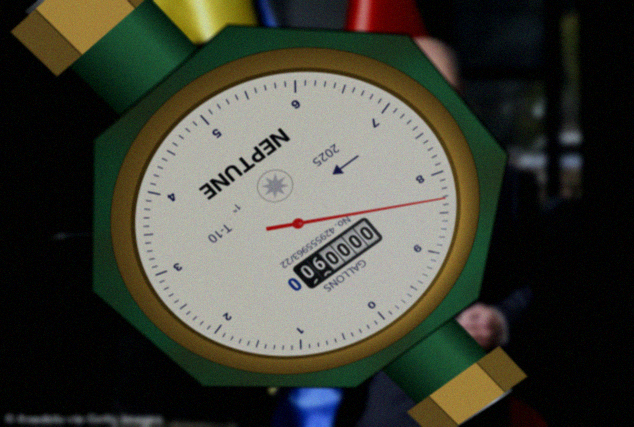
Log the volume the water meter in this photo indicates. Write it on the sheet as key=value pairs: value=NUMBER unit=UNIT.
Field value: value=898.3 unit=gal
